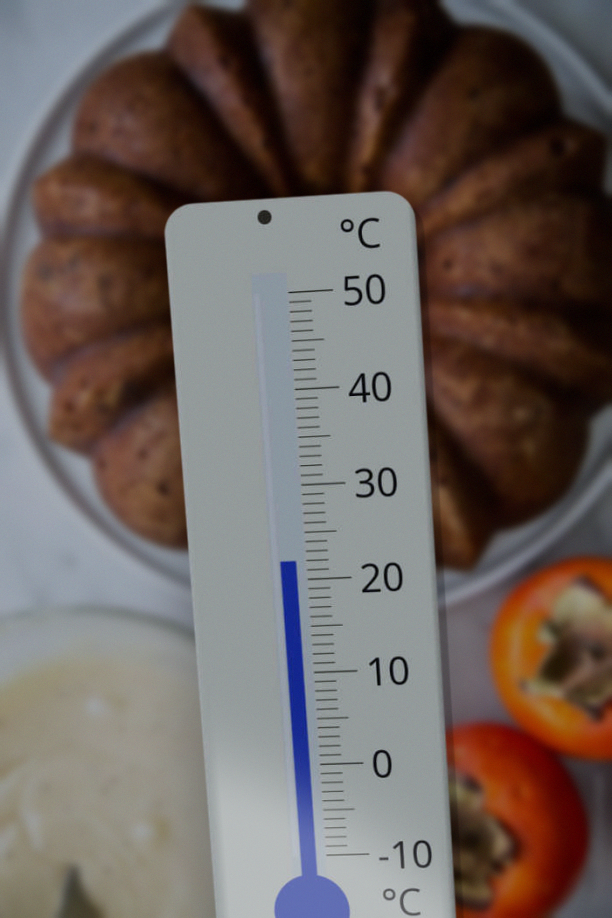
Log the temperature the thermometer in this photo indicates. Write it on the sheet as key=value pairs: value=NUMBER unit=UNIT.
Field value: value=22 unit=°C
